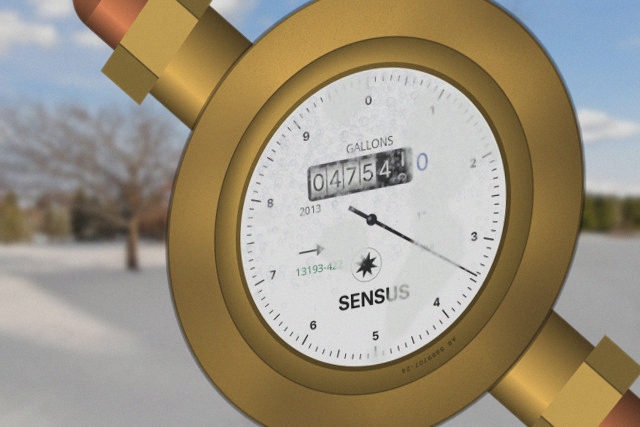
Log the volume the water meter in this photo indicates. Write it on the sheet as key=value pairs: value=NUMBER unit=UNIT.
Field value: value=475413.4 unit=gal
